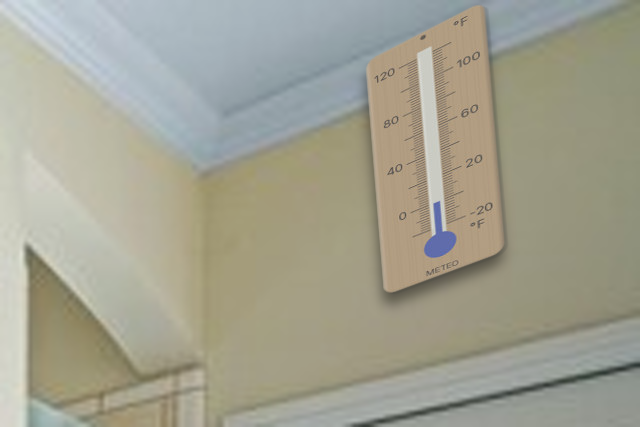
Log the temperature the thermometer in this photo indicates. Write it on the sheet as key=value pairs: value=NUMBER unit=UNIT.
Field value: value=0 unit=°F
